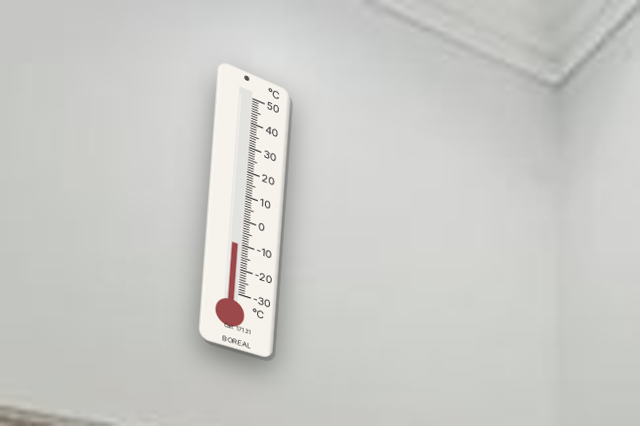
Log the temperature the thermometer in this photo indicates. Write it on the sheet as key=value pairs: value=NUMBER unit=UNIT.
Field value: value=-10 unit=°C
